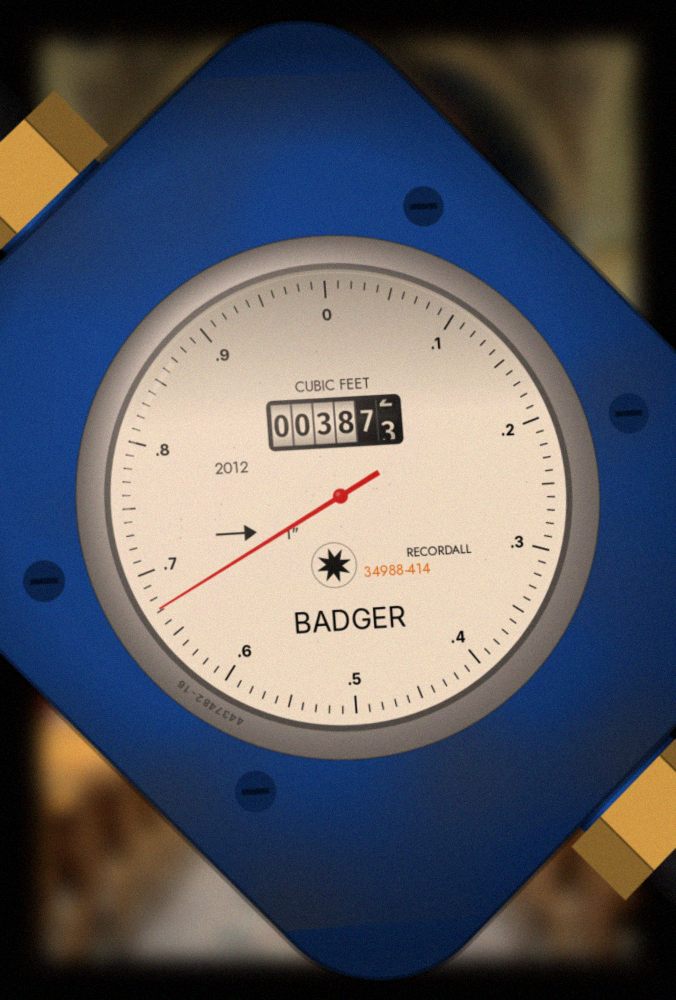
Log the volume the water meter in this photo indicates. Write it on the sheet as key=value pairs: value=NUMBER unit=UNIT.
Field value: value=3872.67 unit=ft³
